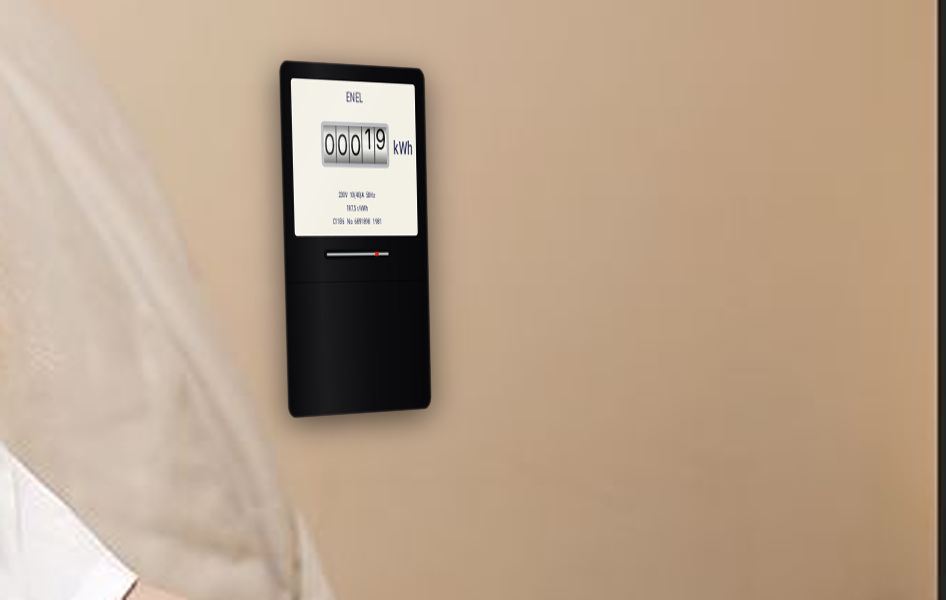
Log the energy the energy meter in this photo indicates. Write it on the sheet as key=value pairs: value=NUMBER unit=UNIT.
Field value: value=19 unit=kWh
